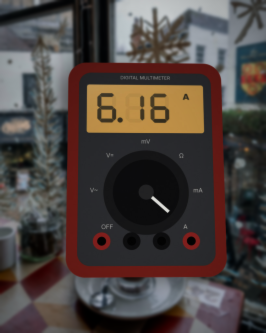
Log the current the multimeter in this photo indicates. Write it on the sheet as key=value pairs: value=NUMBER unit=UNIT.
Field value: value=6.16 unit=A
